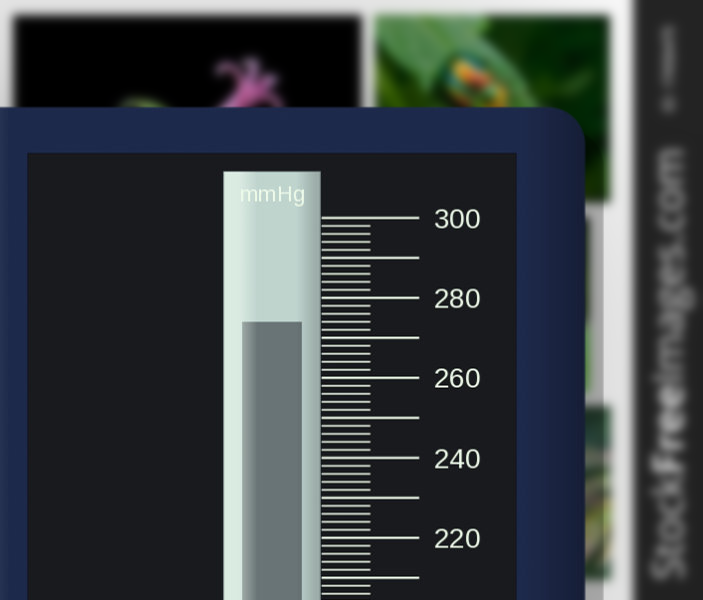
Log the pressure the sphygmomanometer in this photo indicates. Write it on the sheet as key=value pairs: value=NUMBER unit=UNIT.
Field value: value=274 unit=mmHg
